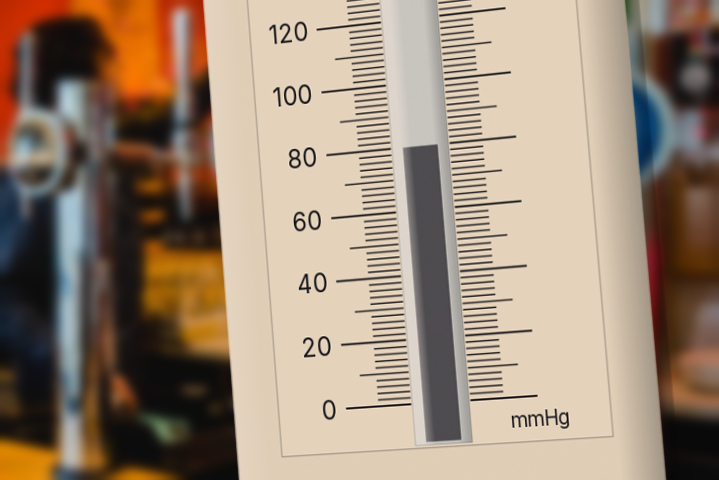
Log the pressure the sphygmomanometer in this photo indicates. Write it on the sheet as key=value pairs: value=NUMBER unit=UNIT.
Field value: value=80 unit=mmHg
